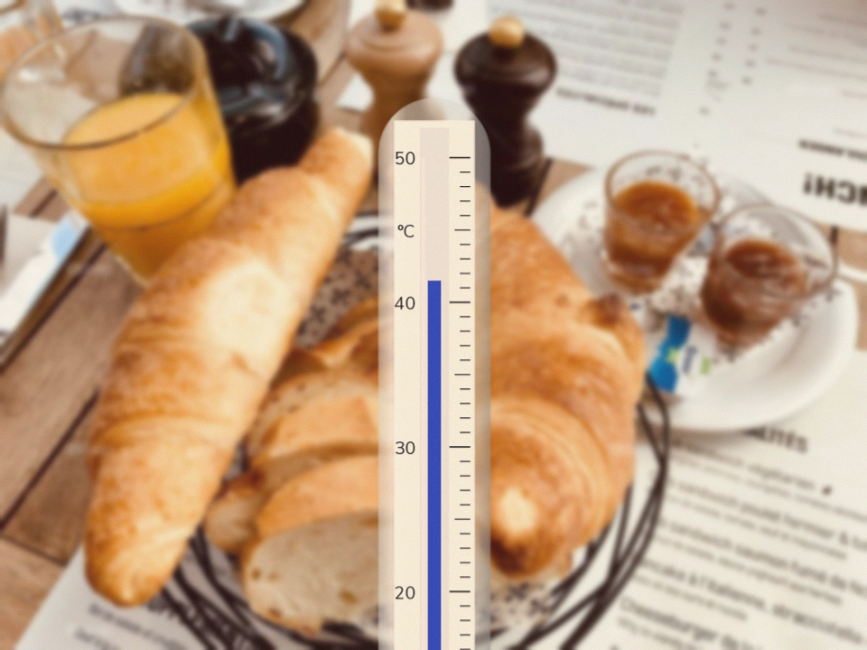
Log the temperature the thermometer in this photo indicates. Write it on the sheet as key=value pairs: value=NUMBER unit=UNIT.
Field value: value=41.5 unit=°C
